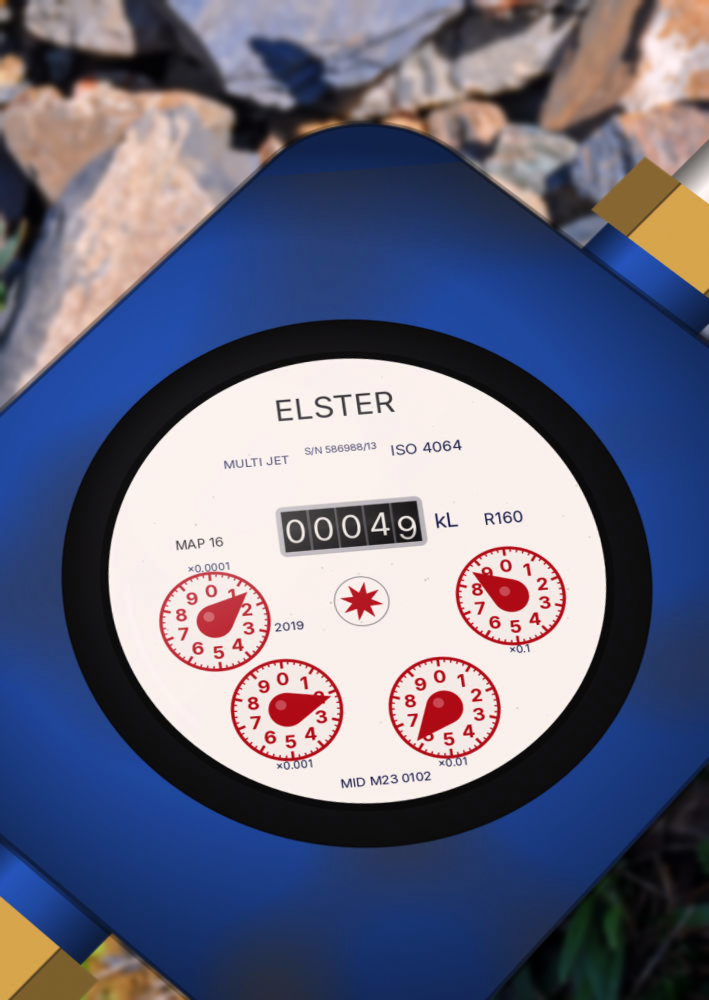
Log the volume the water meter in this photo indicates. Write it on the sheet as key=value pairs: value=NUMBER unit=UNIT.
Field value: value=48.8621 unit=kL
